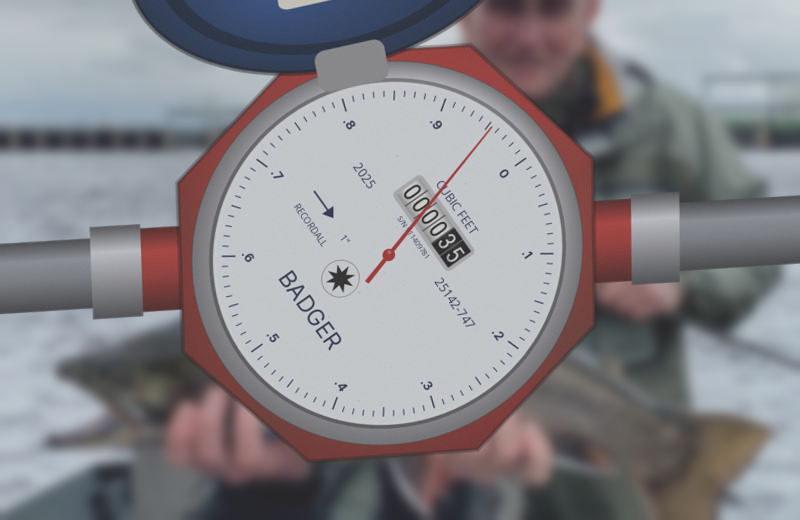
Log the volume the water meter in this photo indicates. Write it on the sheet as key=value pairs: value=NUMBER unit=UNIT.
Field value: value=34.95 unit=ft³
